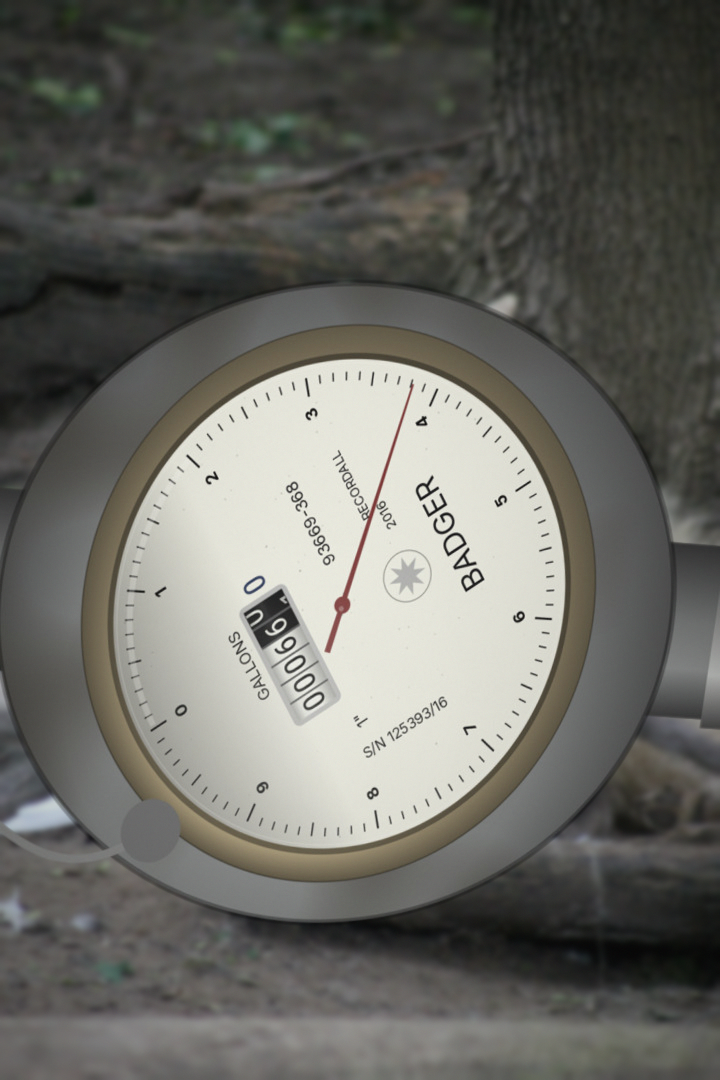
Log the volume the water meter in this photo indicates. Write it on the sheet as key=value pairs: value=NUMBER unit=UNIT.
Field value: value=6603.8 unit=gal
